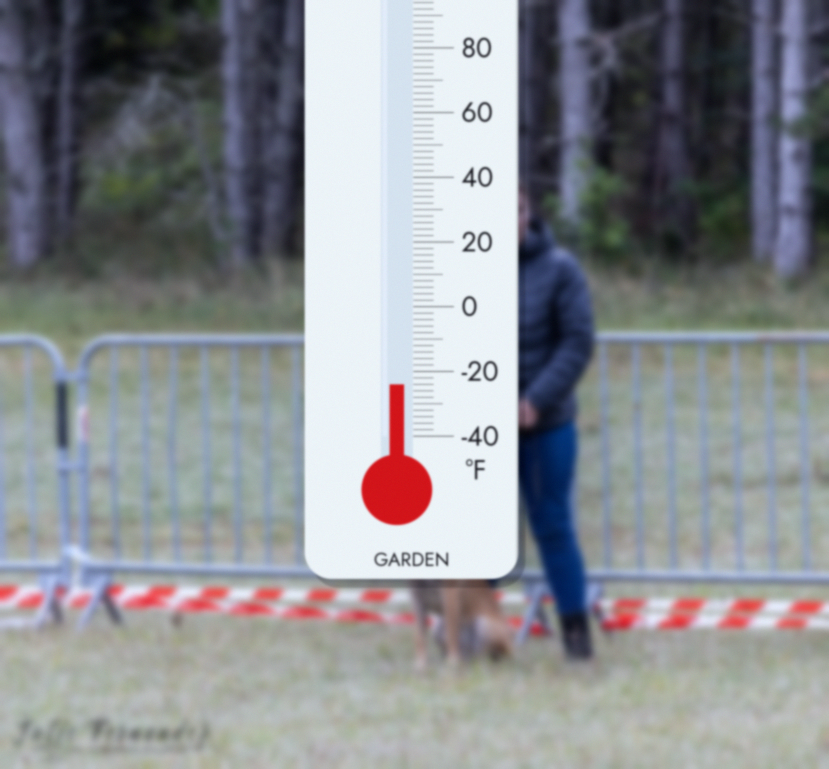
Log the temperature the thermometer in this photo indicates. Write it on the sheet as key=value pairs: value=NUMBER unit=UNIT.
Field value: value=-24 unit=°F
